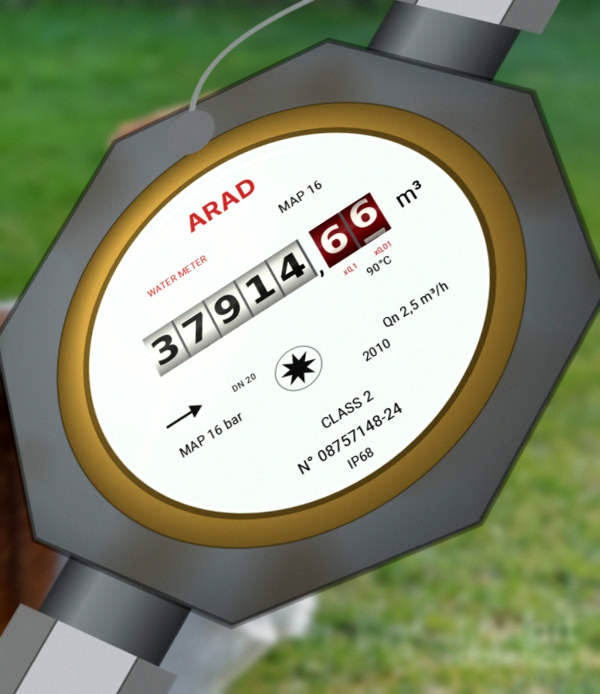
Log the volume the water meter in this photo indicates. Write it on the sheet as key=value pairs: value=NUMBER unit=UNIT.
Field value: value=37914.66 unit=m³
